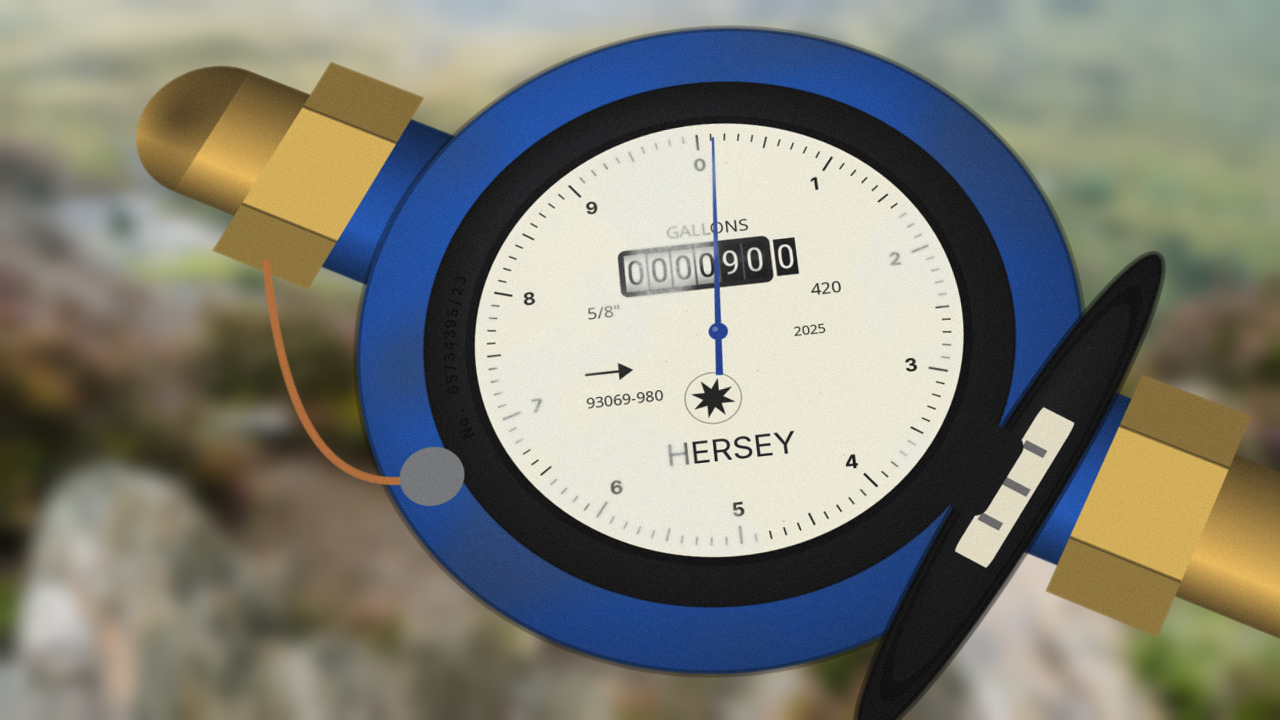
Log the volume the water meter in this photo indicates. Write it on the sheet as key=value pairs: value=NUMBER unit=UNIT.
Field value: value=900.1 unit=gal
